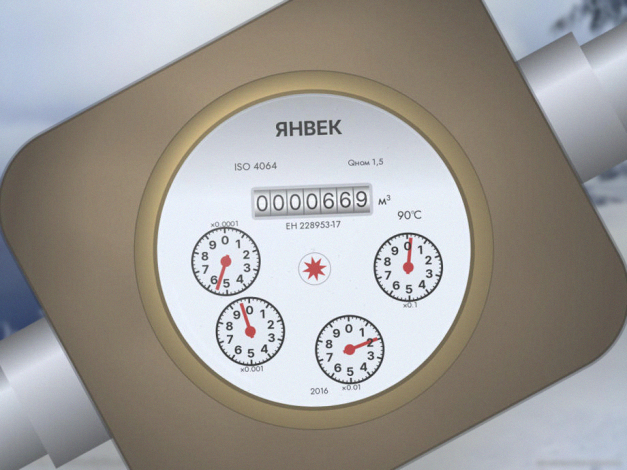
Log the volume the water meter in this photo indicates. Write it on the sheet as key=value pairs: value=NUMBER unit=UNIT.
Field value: value=669.0195 unit=m³
